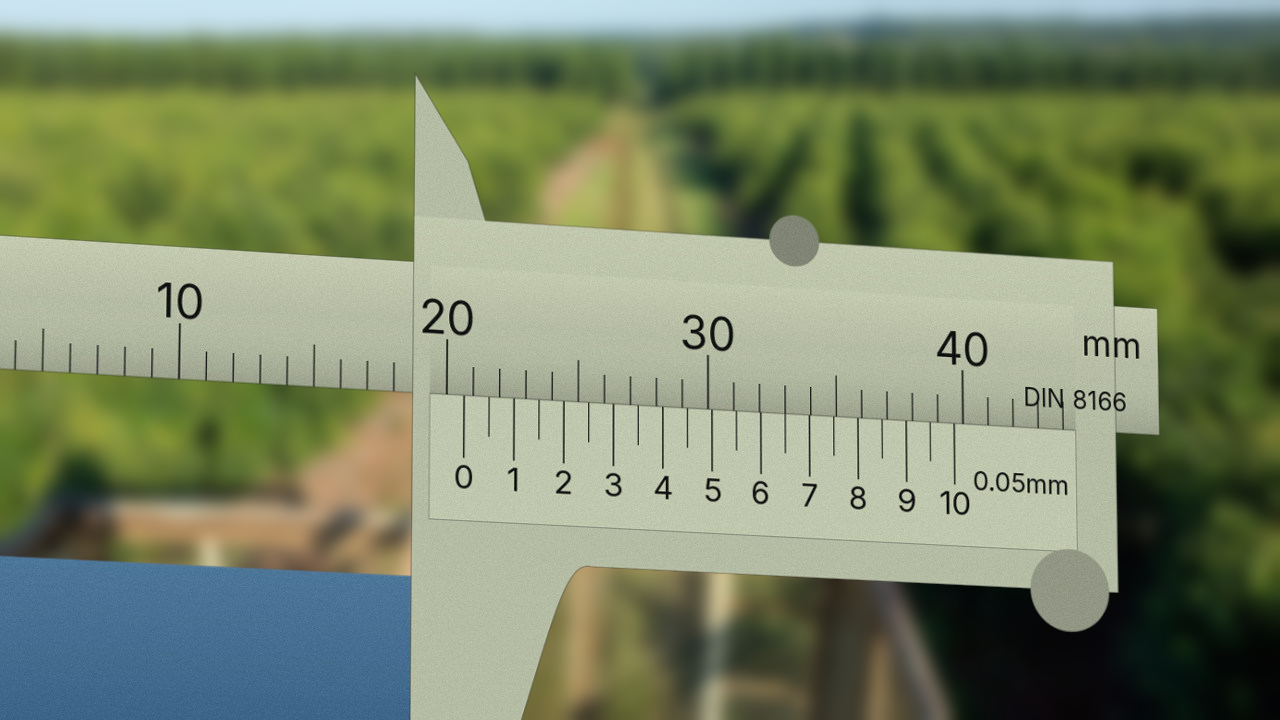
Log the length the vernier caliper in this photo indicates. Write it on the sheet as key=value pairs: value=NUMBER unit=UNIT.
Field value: value=20.65 unit=mm
